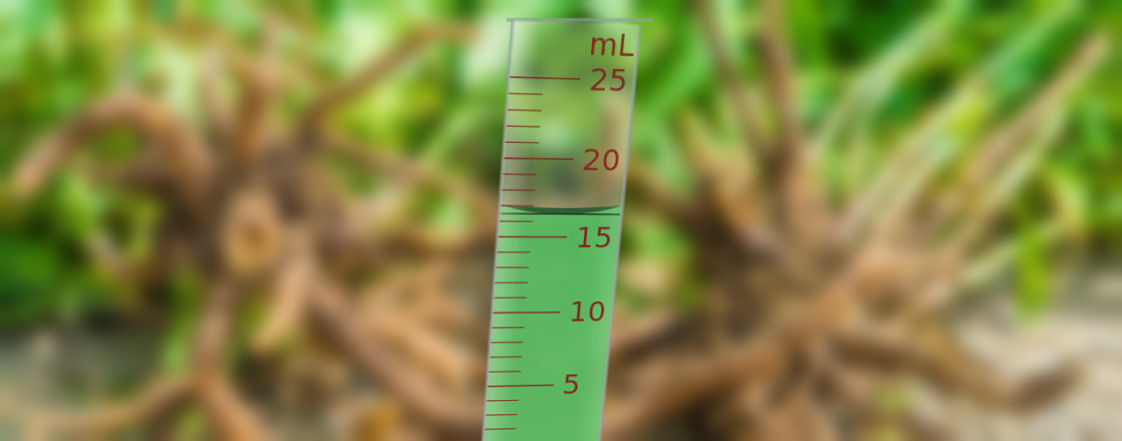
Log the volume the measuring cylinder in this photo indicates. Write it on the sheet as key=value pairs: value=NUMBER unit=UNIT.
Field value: value=16.5 unit=mL
